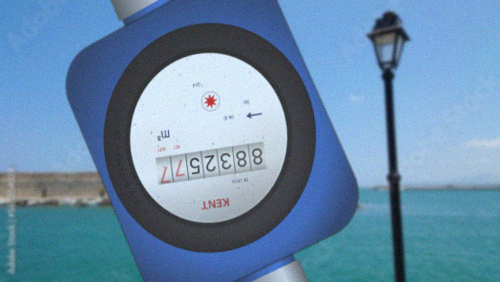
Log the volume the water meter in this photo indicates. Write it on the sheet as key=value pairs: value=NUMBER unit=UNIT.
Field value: value=88325.77 unit=m³
